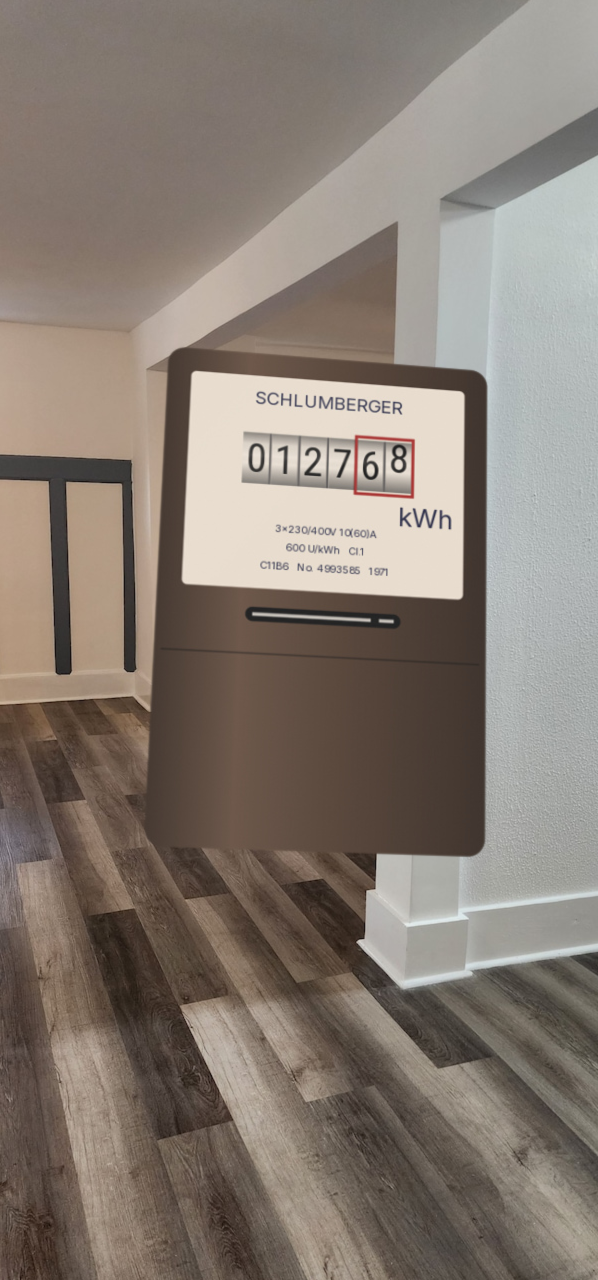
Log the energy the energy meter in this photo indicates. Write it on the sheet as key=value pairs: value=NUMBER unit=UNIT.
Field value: value=127.68 unit=kWh
